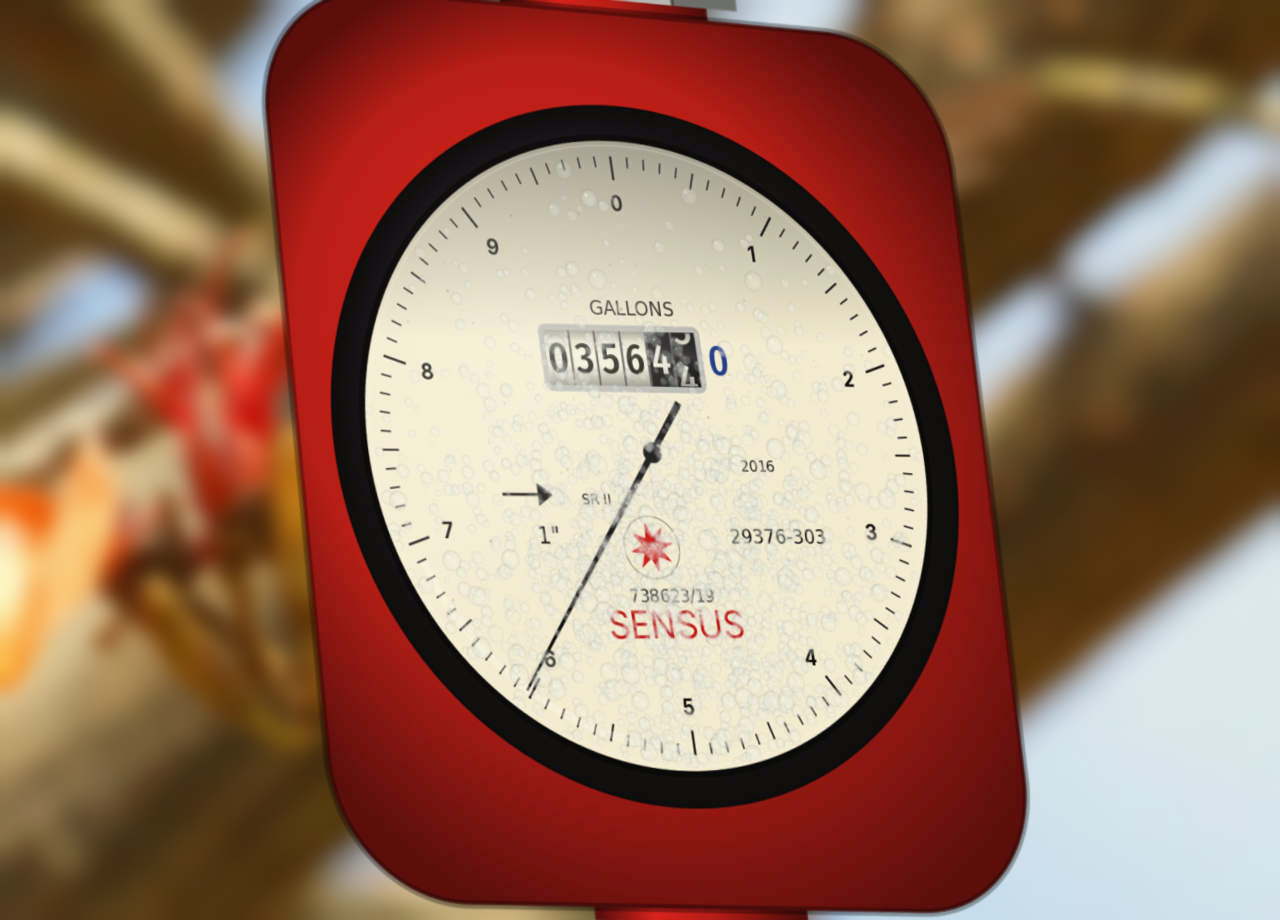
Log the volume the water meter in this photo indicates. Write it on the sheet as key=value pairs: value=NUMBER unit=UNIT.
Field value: value=356436.0 unit=gal
